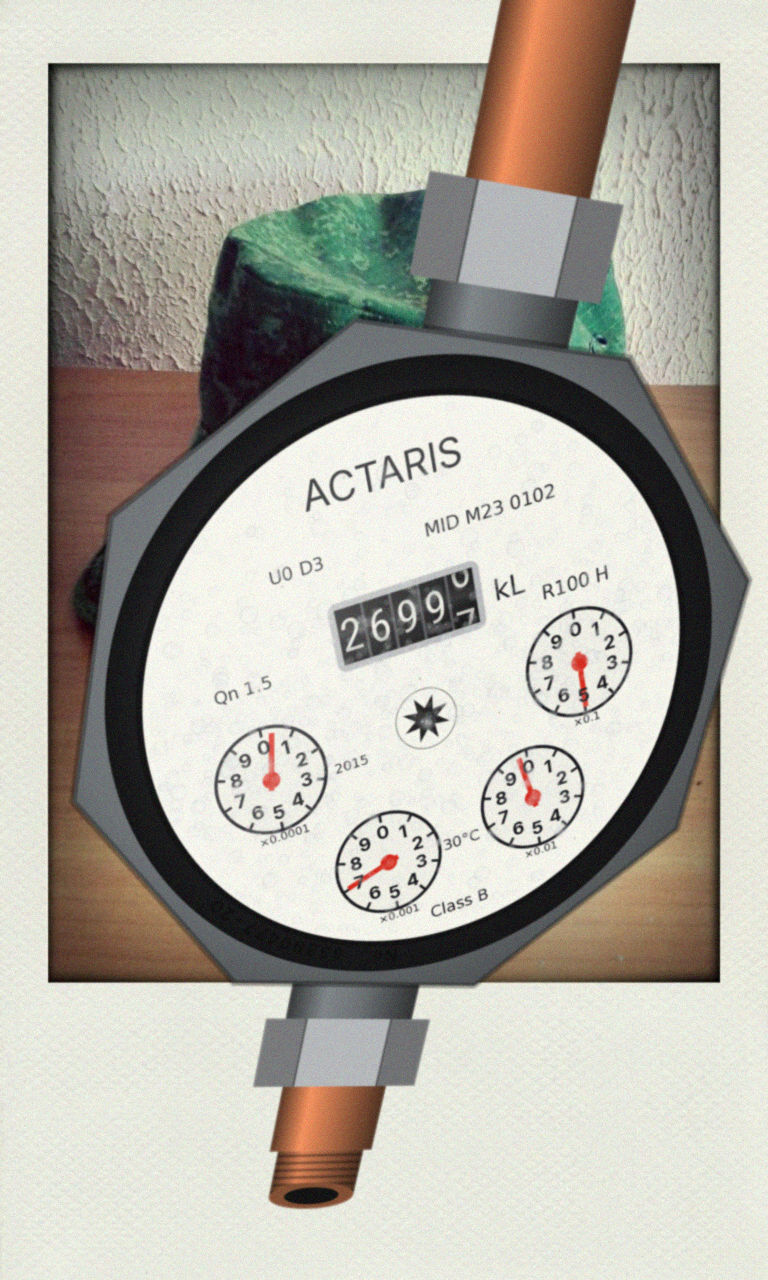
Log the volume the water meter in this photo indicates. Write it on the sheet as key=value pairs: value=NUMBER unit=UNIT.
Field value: value=26996.4970 unit=kL
